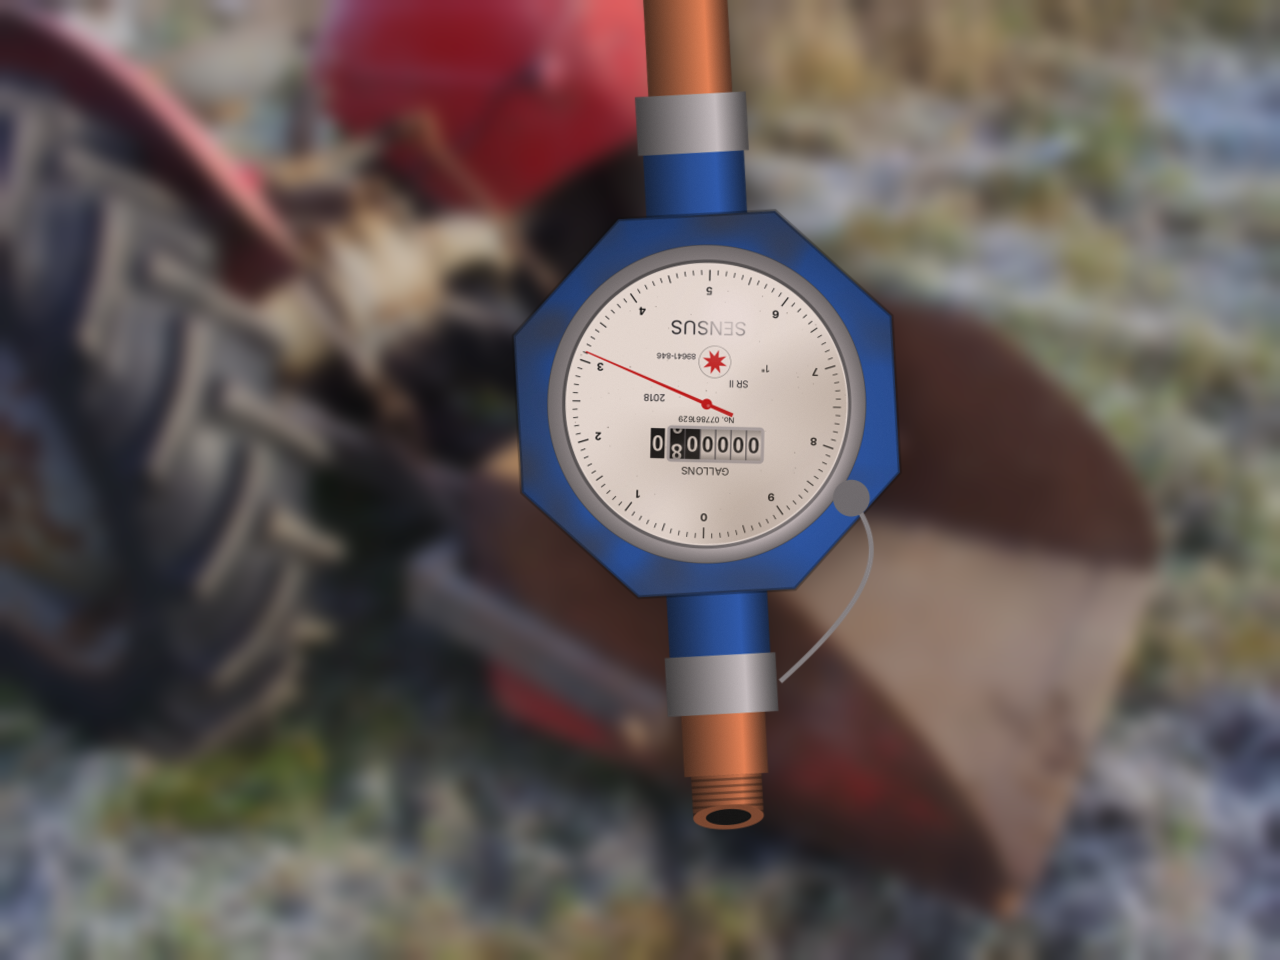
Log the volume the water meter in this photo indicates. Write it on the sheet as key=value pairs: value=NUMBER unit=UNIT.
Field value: value=83.1 unit=gal
